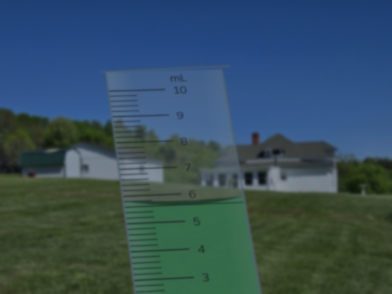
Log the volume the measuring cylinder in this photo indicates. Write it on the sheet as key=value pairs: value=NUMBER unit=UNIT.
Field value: value=5.6 unit=mL
